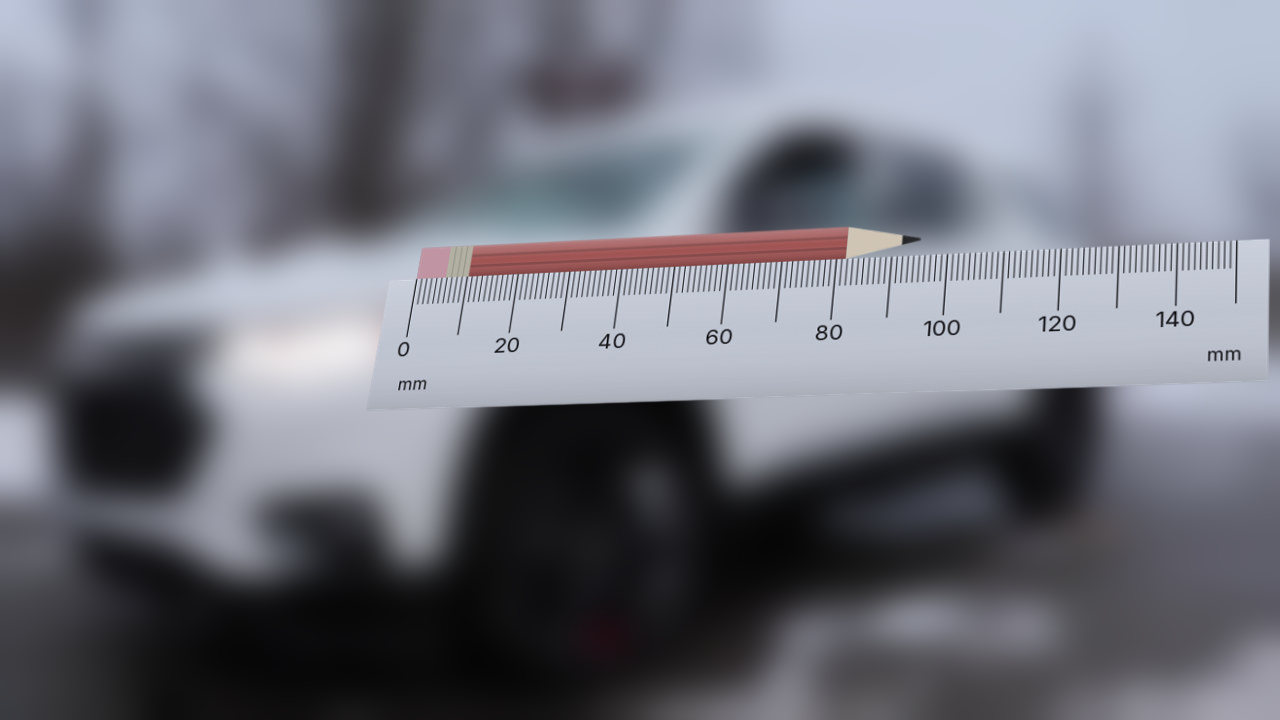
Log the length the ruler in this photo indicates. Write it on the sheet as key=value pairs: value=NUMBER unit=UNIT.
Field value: value=95 unit=mm
